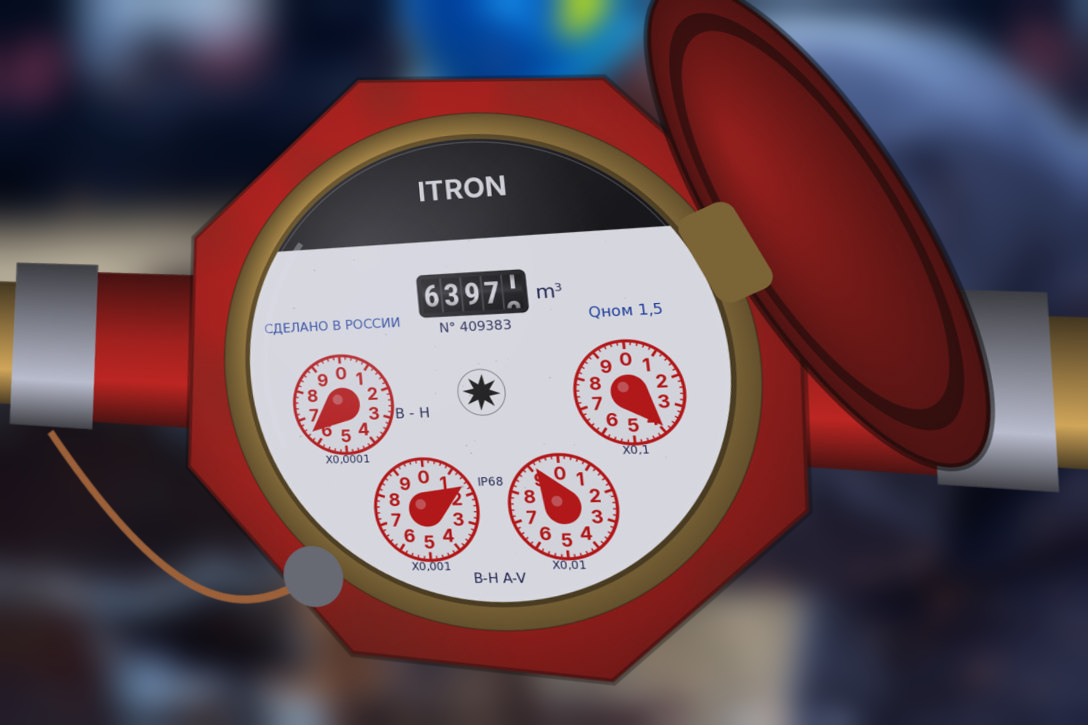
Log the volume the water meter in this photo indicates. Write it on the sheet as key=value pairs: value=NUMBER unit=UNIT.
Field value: value=63971.3916 unit=m³
